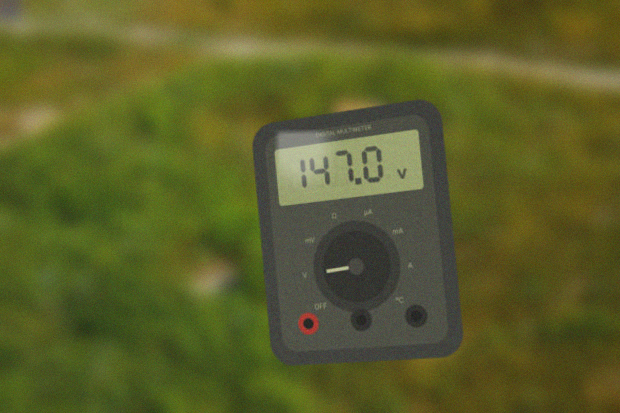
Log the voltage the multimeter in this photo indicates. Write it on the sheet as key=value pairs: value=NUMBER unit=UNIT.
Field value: value=147.0 unit=V
